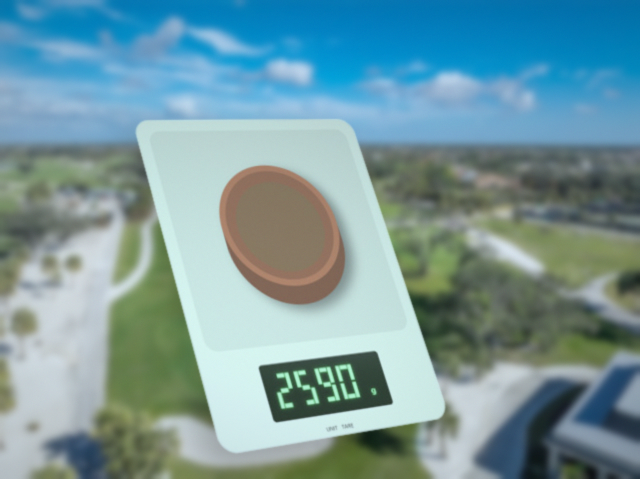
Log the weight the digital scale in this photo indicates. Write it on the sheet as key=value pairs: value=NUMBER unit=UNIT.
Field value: value=2590 unit=g
